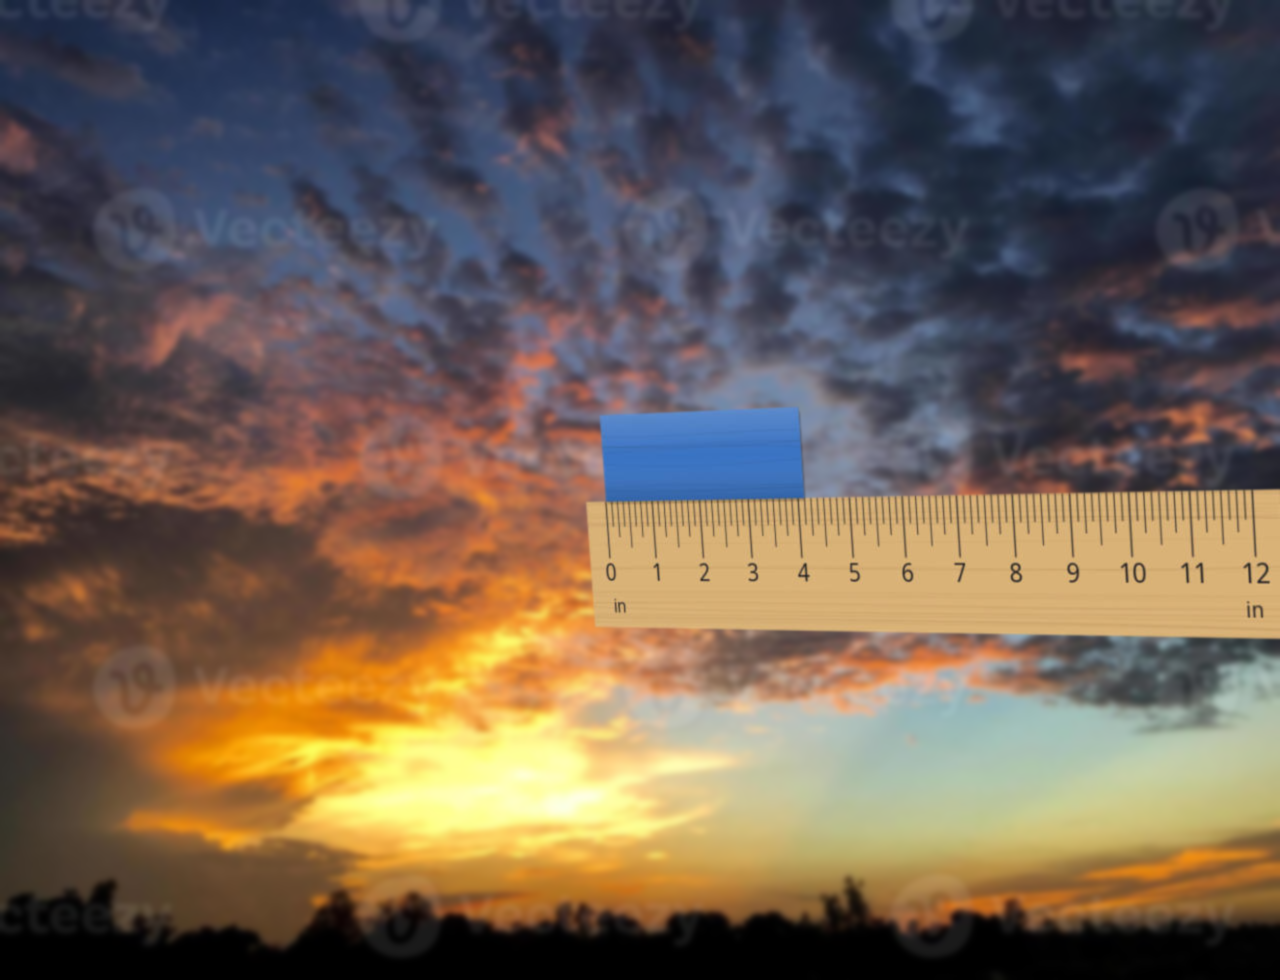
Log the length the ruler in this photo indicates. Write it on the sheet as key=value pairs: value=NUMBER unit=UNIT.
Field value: value=4.125 unit=in
